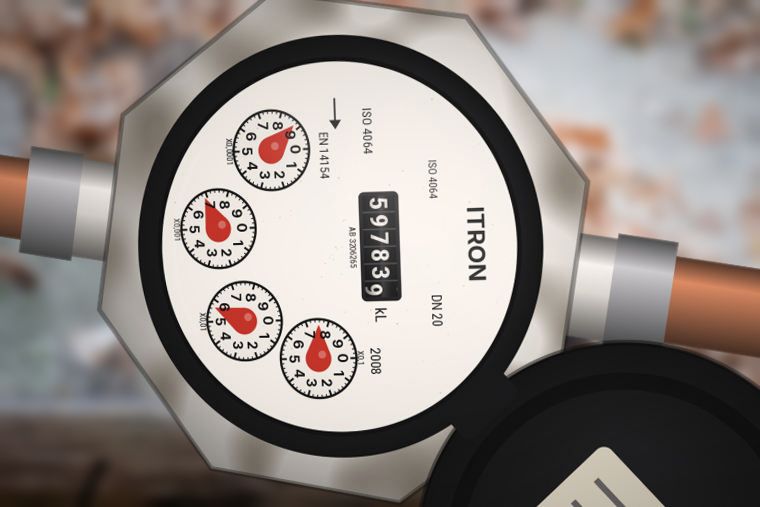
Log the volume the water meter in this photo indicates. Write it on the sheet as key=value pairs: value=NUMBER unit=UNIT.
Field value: value=597838.7568 unit=kL
